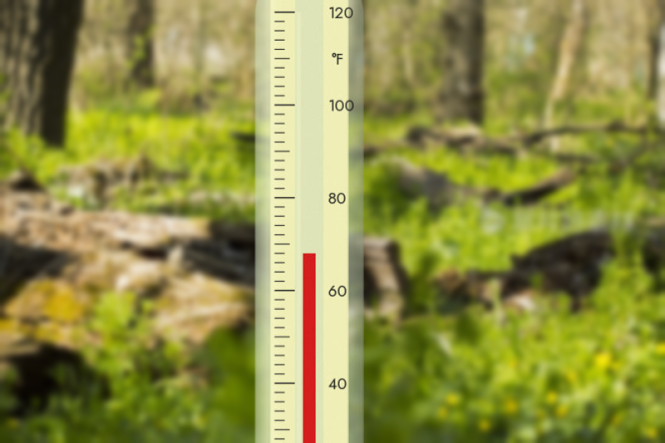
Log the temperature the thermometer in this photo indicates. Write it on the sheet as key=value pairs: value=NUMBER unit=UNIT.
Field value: value=68 unit=°F
